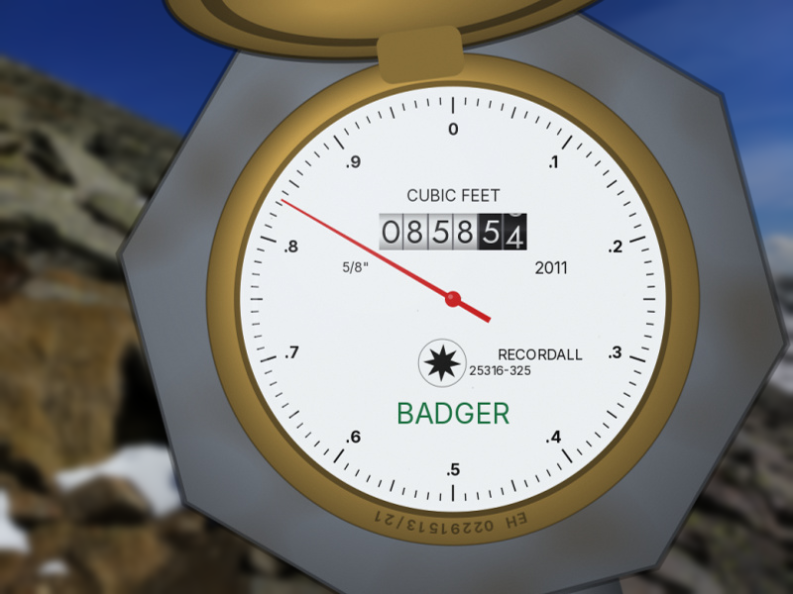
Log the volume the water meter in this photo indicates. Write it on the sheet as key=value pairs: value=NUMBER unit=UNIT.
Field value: value=85853.83 unit=ft³
